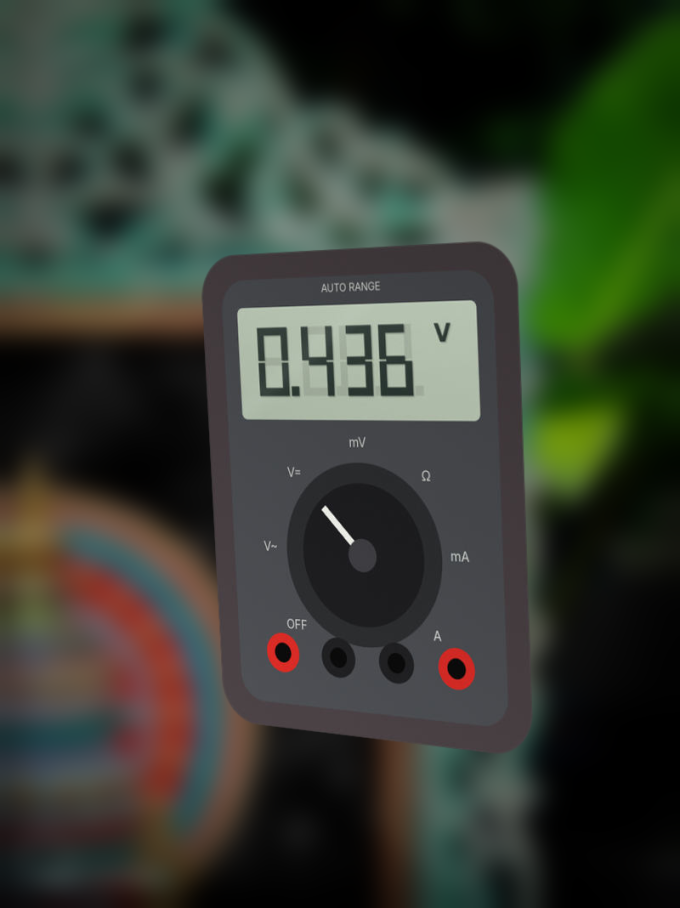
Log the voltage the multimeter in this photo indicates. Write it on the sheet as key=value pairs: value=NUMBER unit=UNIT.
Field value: value=0.436 unit=V
